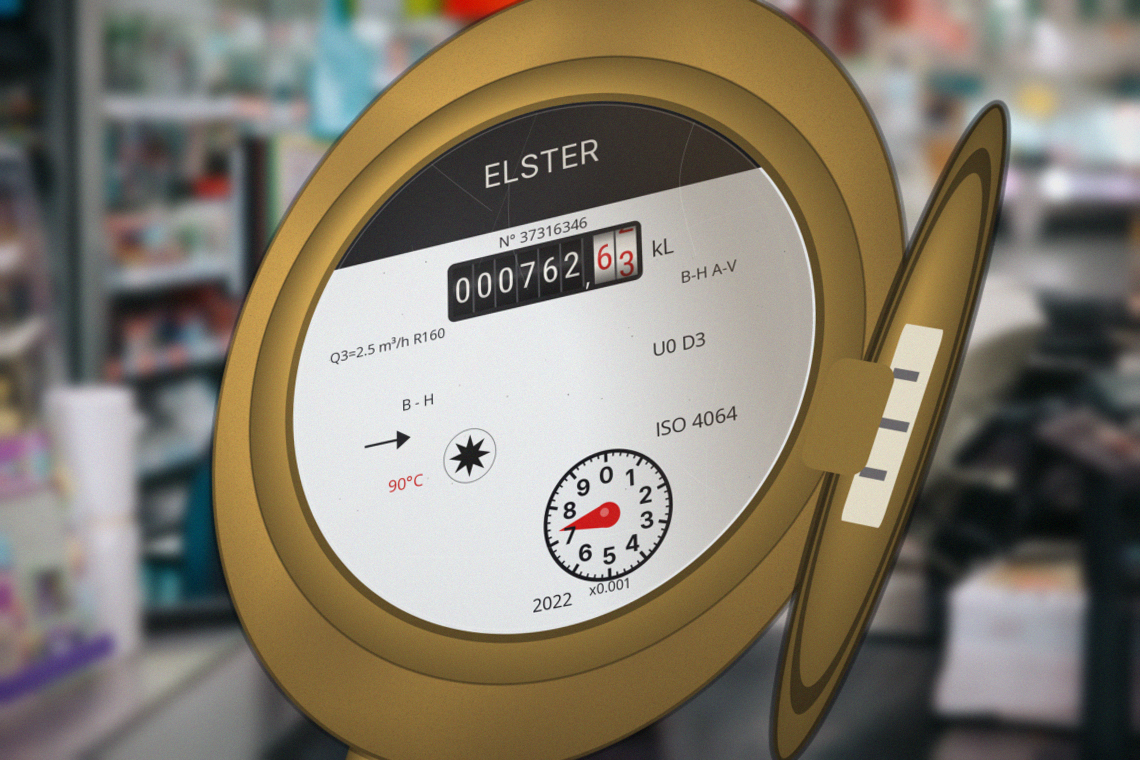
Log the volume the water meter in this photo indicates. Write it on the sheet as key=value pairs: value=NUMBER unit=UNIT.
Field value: value=762.627 unit=kL
